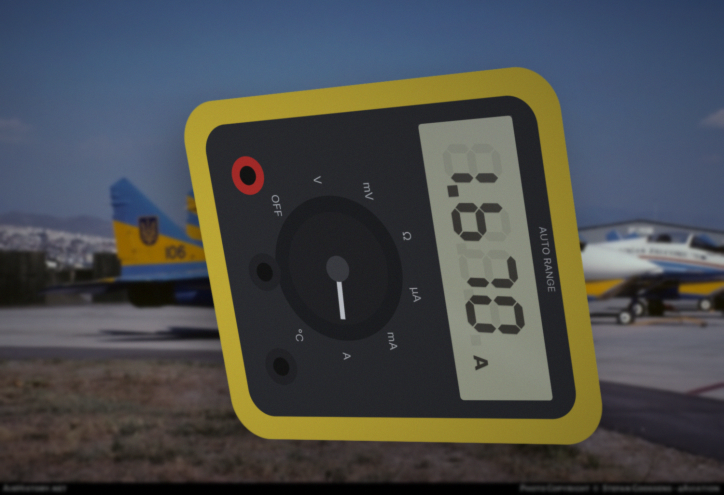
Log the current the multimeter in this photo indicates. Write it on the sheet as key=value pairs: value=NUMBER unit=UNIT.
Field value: value=1.670 unit=A
